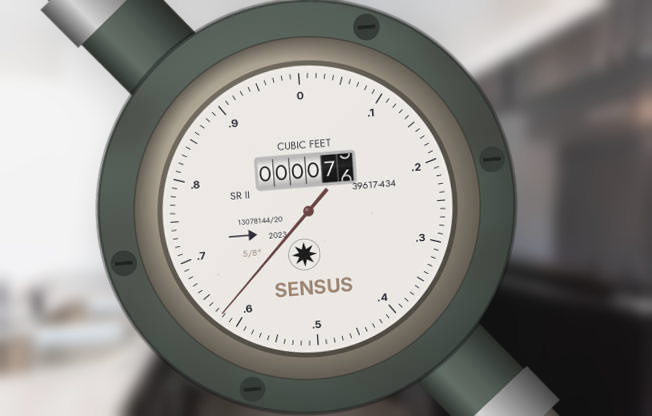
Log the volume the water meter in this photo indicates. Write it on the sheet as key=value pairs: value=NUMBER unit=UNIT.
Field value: value=75.62 unit=ft³
